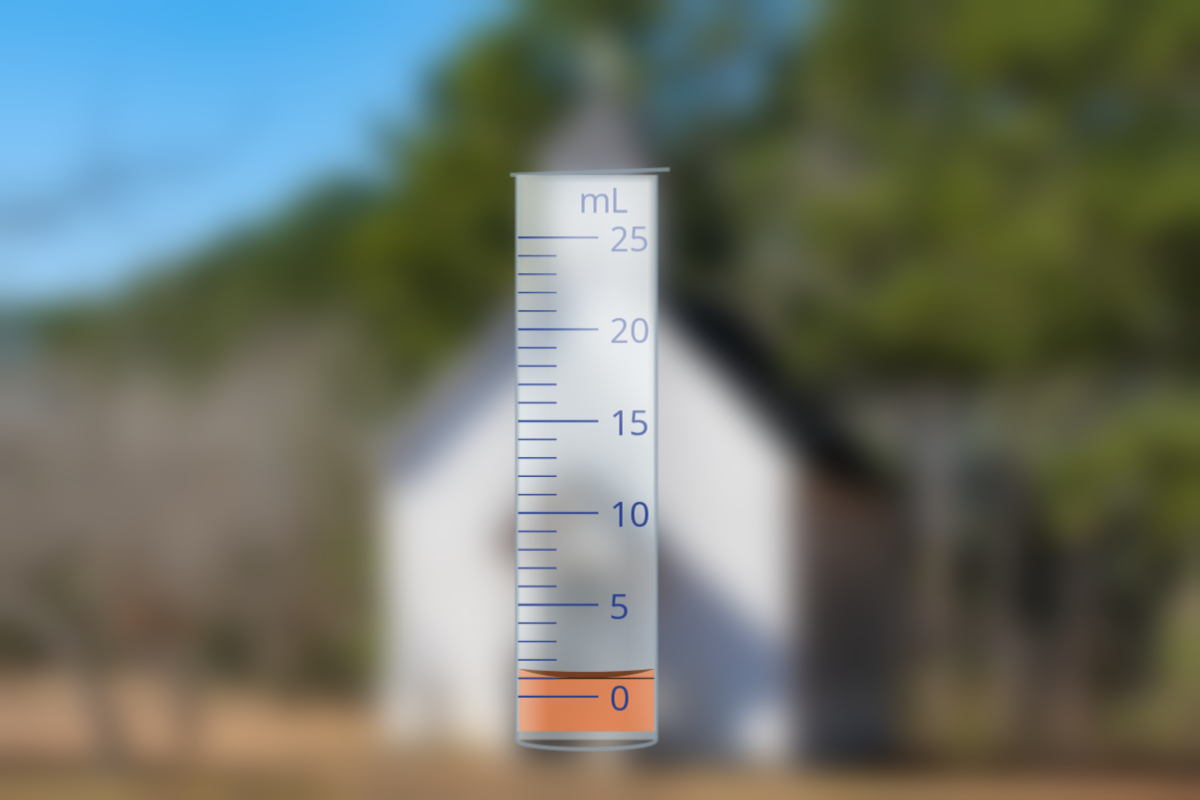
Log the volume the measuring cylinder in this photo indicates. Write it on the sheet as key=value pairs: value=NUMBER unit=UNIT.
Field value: value=1 unit=mL
